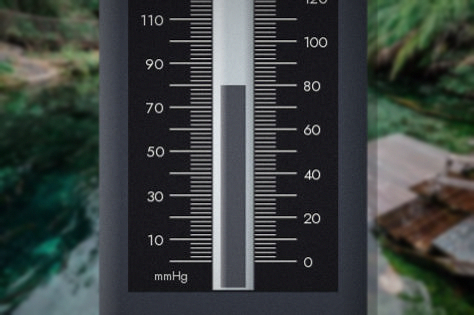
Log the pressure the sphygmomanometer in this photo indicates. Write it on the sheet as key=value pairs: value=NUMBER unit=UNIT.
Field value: value=80 unit=mmHg
